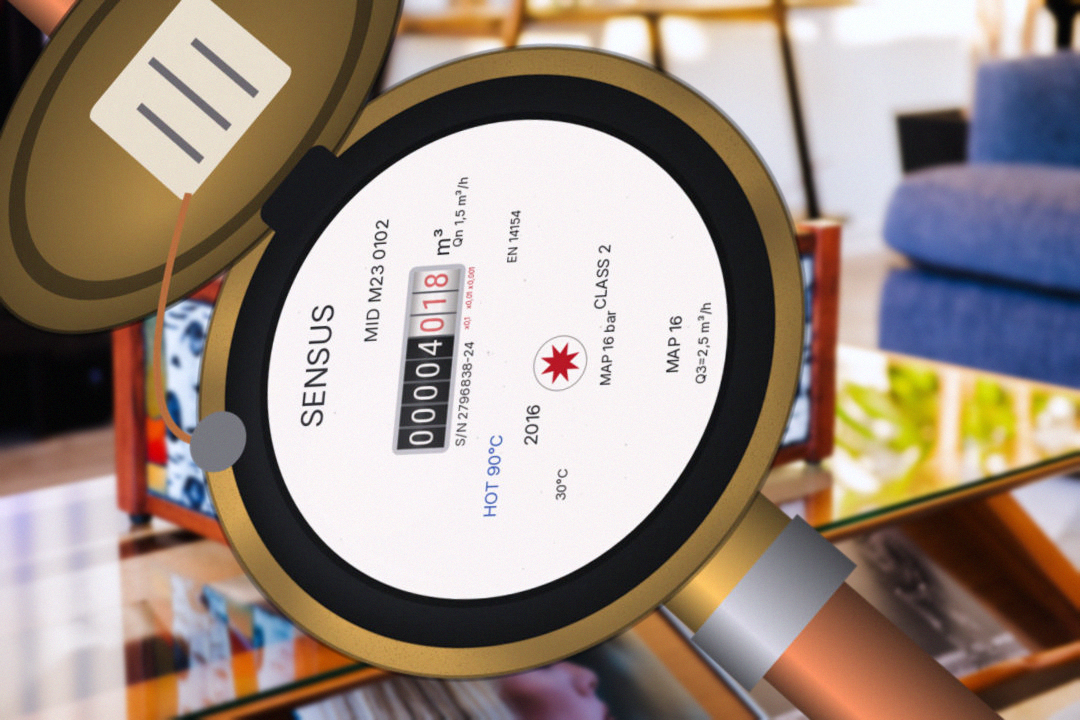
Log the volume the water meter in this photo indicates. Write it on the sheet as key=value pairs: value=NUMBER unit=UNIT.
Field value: value=4.018 unit=m³
